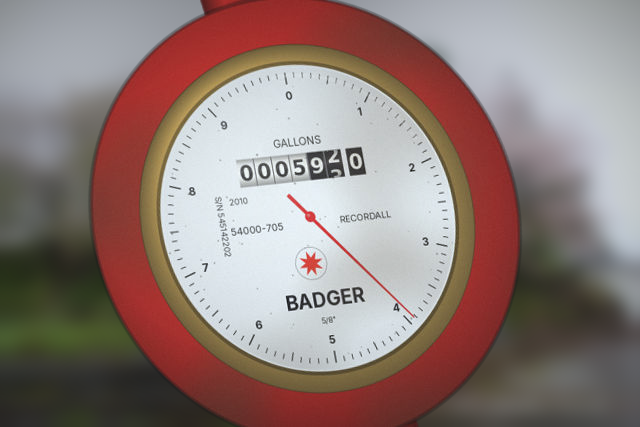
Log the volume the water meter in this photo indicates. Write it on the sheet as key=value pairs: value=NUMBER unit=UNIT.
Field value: value=5923.9 unit=gal
